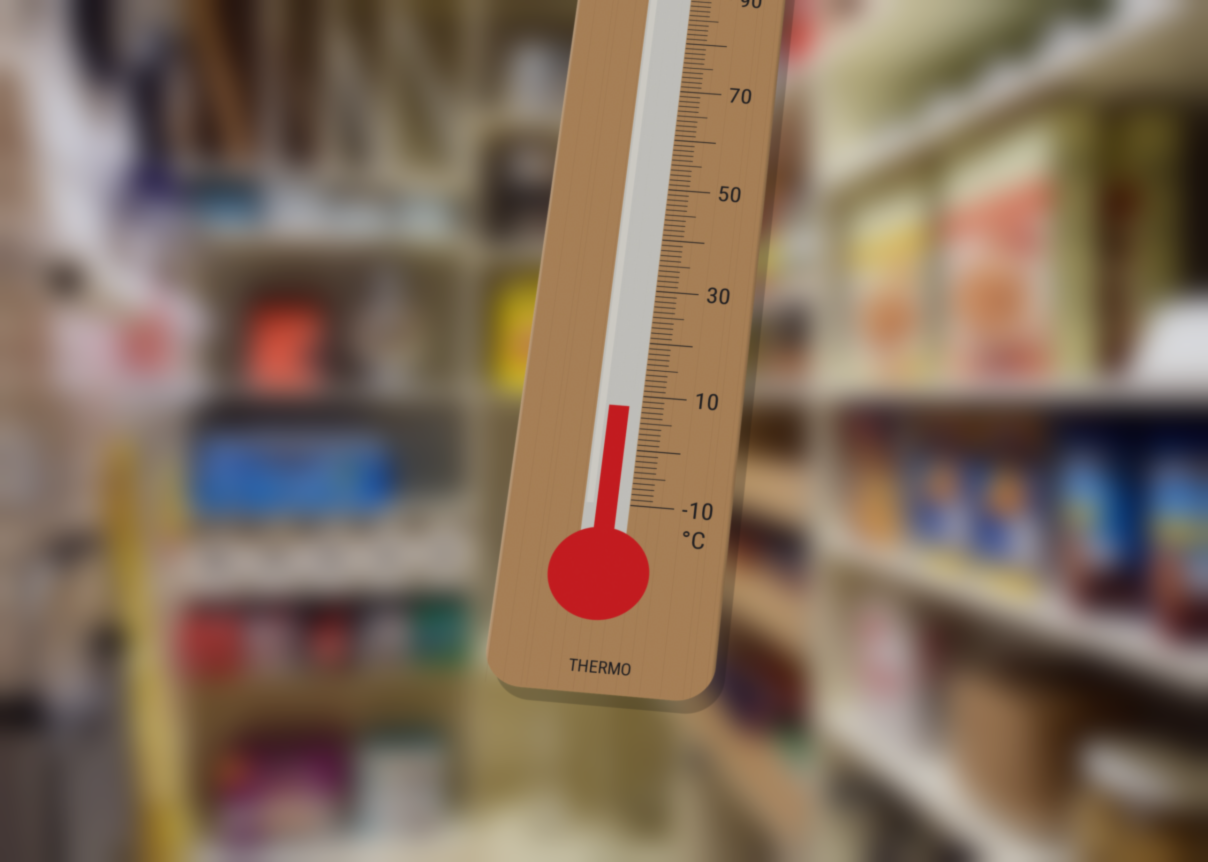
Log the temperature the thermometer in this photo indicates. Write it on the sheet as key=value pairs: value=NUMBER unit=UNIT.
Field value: value=8 unit=°C
